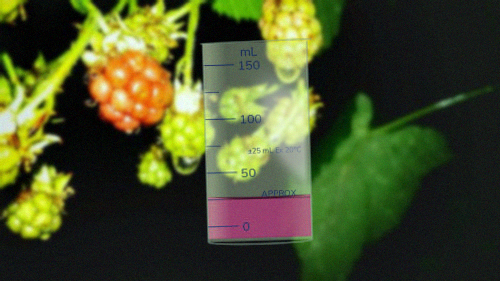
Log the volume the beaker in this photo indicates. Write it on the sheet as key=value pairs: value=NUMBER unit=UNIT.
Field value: value=25 unit=mL
